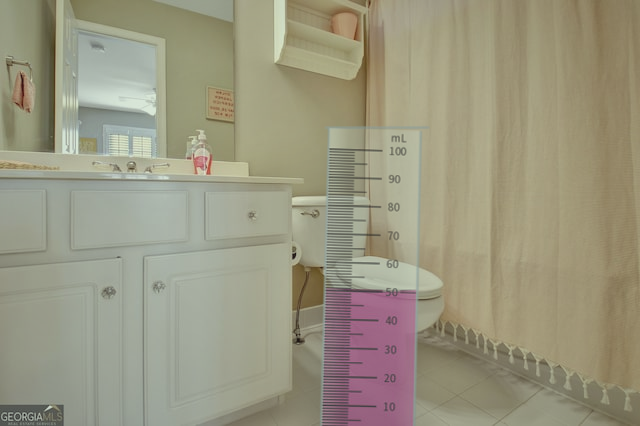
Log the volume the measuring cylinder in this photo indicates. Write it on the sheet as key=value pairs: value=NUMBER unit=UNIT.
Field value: value=50 unit=mL
